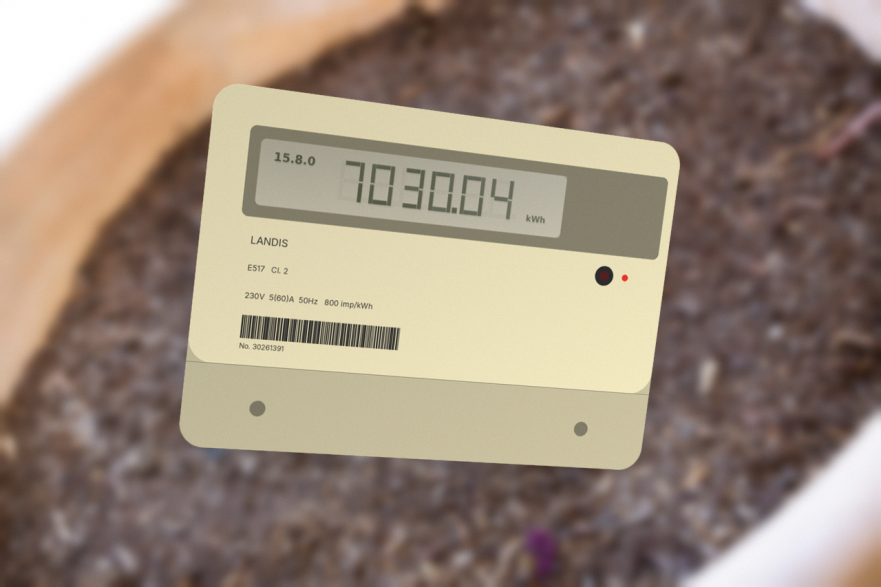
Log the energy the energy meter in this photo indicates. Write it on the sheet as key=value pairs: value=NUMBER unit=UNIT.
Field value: value=7030.04 unit=kWh
